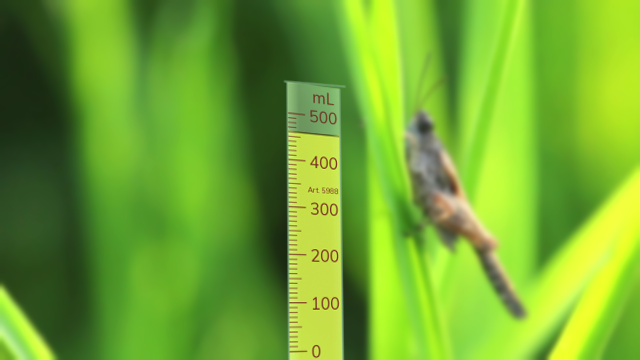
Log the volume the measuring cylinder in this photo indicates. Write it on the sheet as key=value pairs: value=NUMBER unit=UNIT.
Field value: value=460 unit=mL
